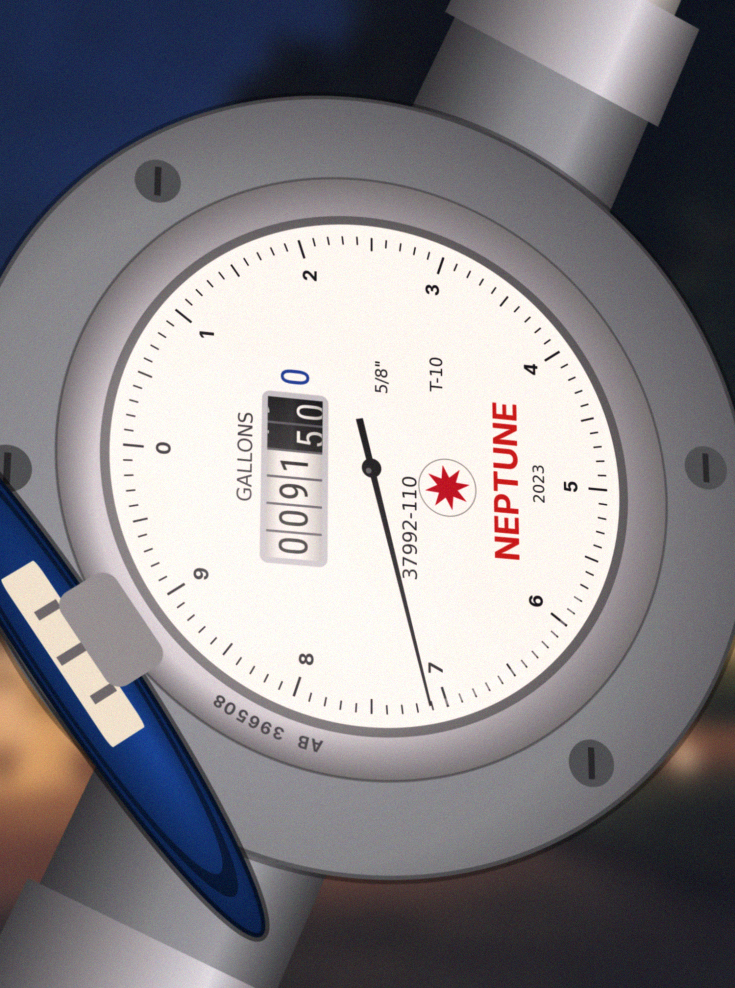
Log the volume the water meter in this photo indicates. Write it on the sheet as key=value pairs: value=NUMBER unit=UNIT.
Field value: value=91497.1 unit=gal
